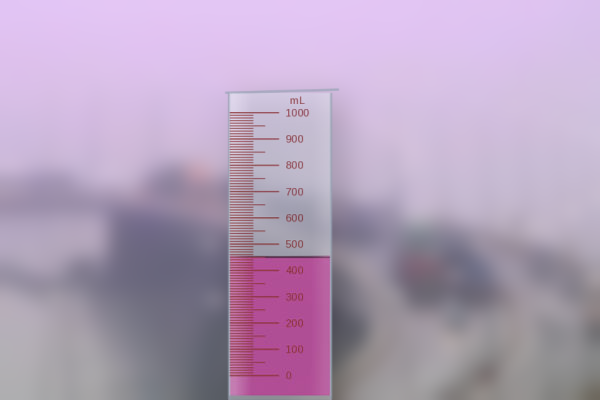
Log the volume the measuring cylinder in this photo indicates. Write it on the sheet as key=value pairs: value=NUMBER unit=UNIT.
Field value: value=450 unit=mL
